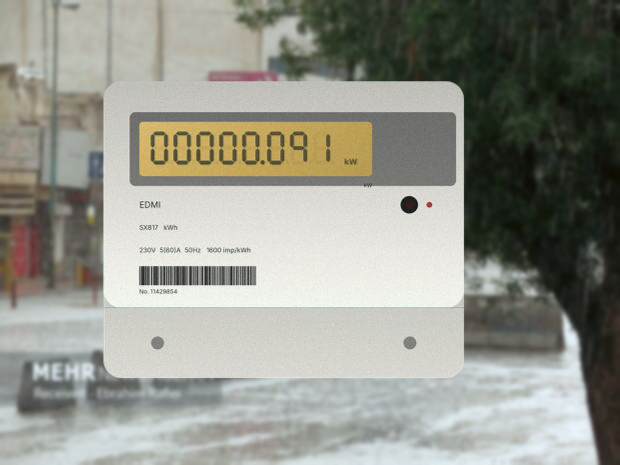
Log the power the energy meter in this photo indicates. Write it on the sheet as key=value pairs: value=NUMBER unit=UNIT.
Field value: value=0.091 unit=kW
